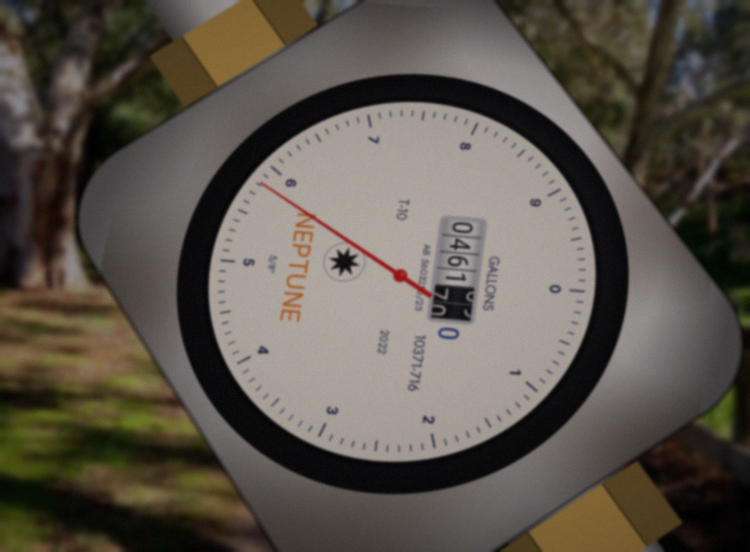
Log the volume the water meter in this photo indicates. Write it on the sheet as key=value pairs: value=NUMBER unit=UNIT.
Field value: value=461695.8 unit=gal
